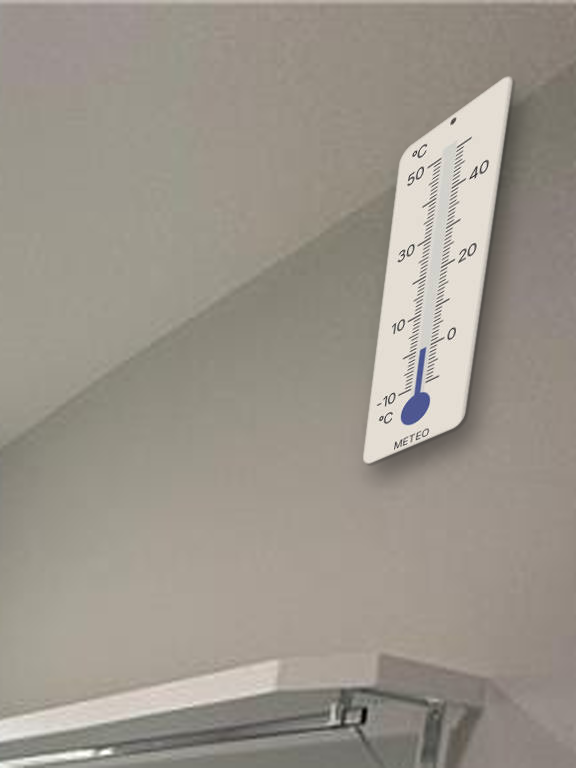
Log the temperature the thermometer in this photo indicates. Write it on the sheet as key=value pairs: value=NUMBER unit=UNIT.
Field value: value=0 unit=°C
